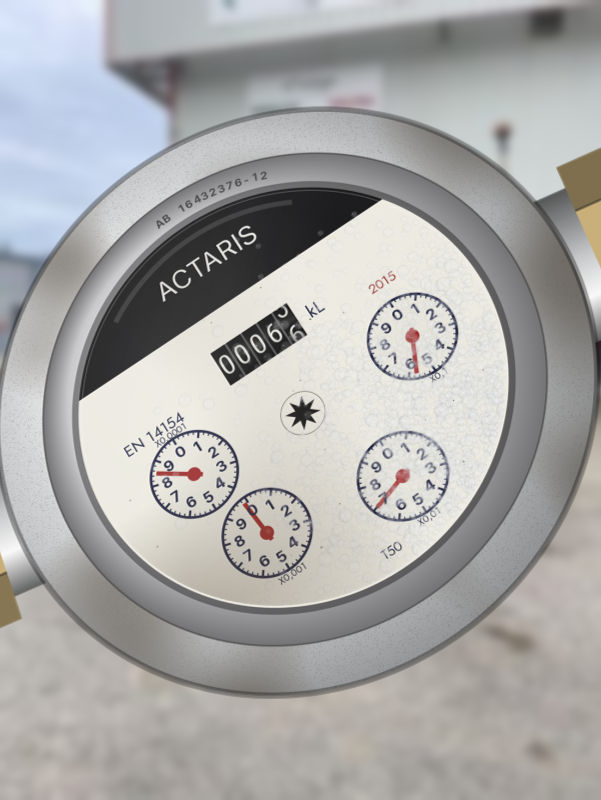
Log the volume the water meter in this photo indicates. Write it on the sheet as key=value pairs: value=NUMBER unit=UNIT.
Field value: value=65.5698 unit=kL
